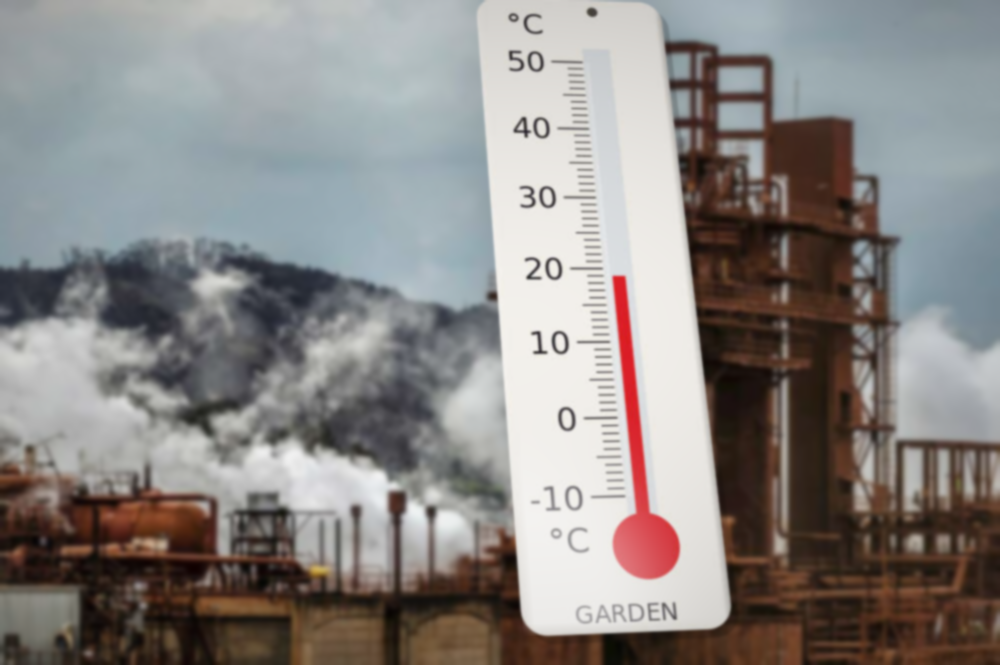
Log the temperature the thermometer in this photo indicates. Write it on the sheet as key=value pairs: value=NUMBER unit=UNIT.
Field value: value=19 unit=°C
